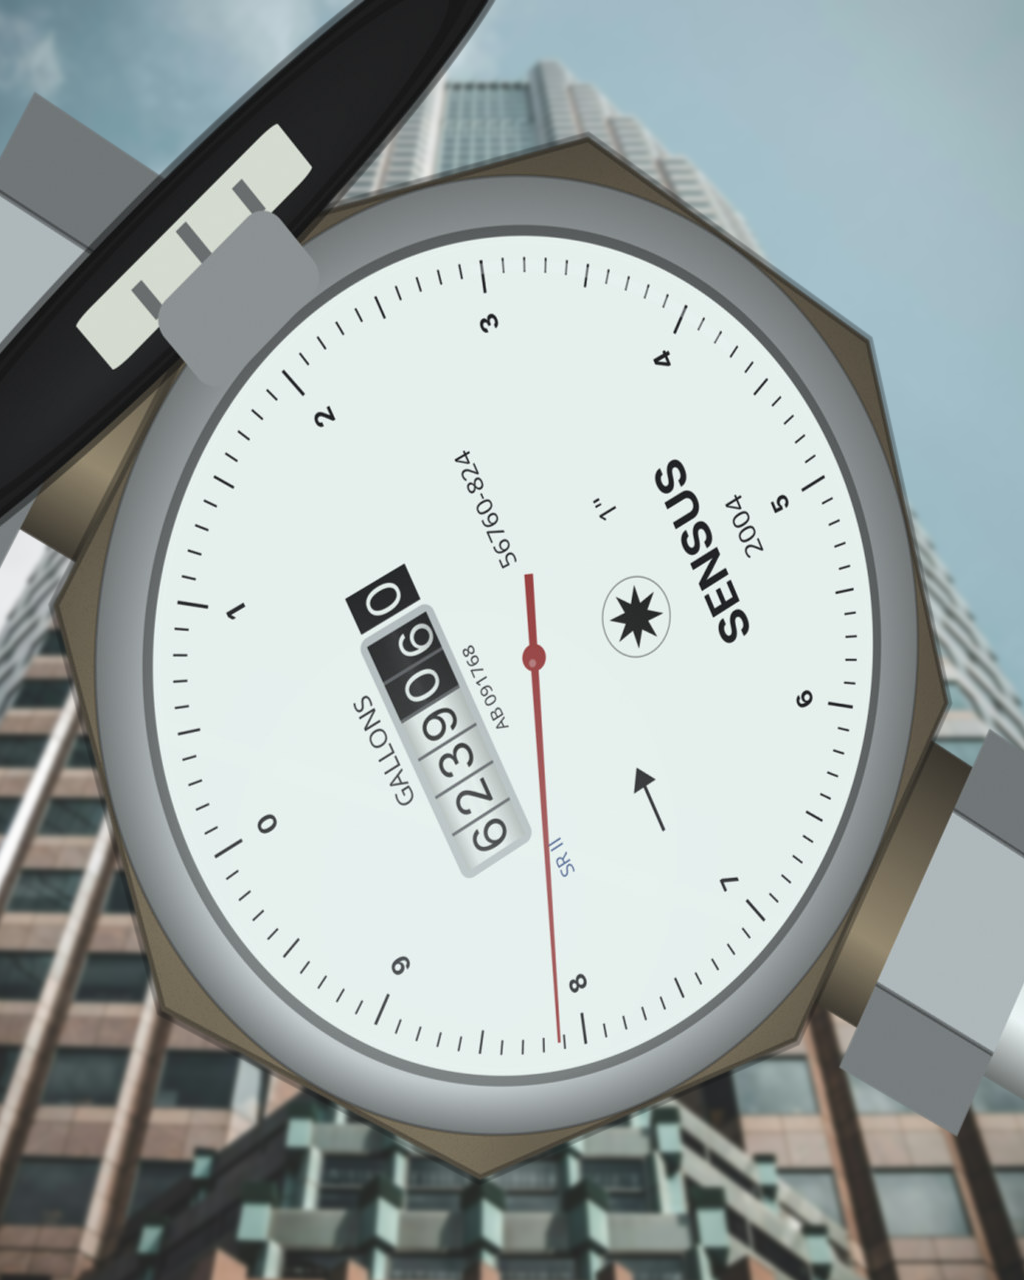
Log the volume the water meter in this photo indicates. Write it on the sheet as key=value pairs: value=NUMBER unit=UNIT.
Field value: value=6239058.1 unit=gal
